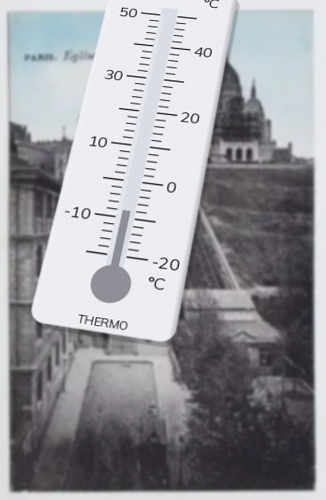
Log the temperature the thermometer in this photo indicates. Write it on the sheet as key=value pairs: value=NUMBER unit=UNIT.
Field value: value=-8 unit=°C
